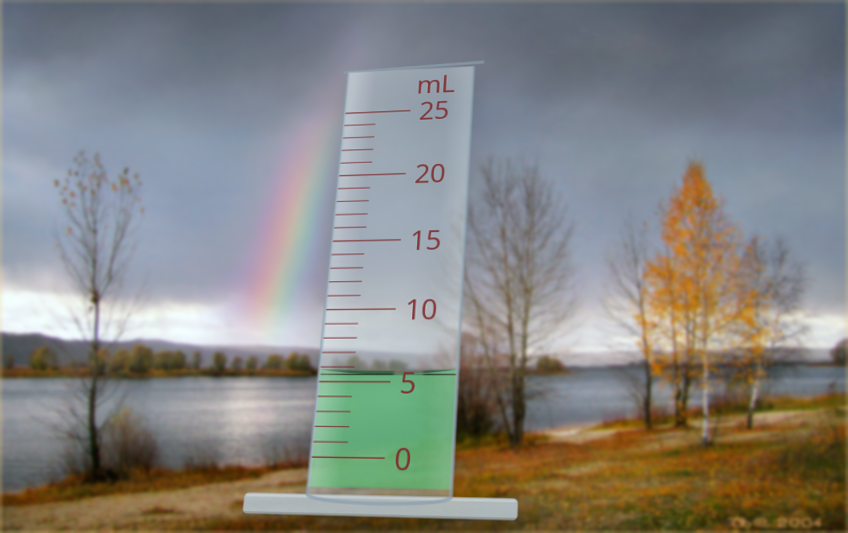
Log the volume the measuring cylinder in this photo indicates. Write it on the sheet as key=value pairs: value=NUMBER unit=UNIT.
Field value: value=5.5 unit=mL
